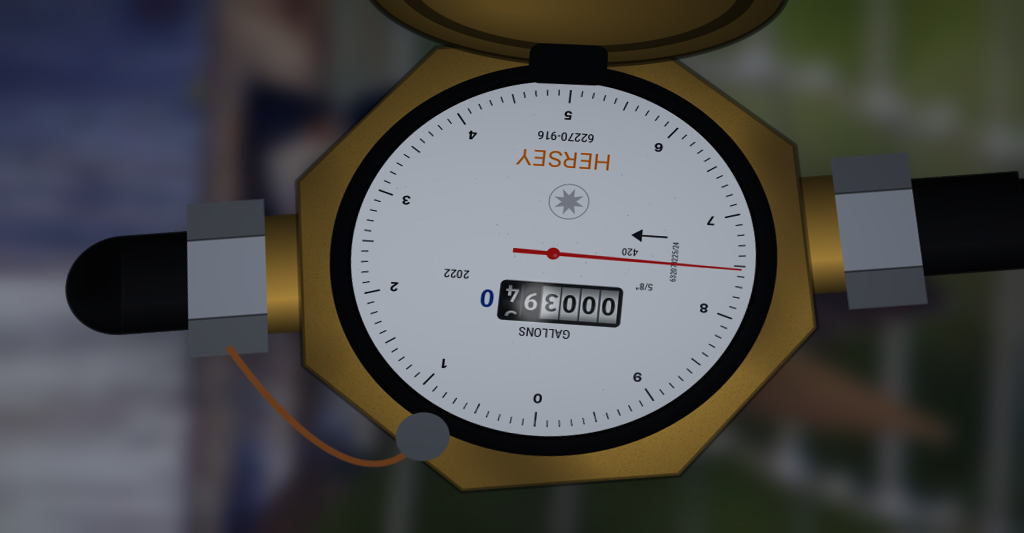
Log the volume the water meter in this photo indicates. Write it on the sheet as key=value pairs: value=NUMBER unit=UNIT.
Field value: value=3937.5 unit=gal
